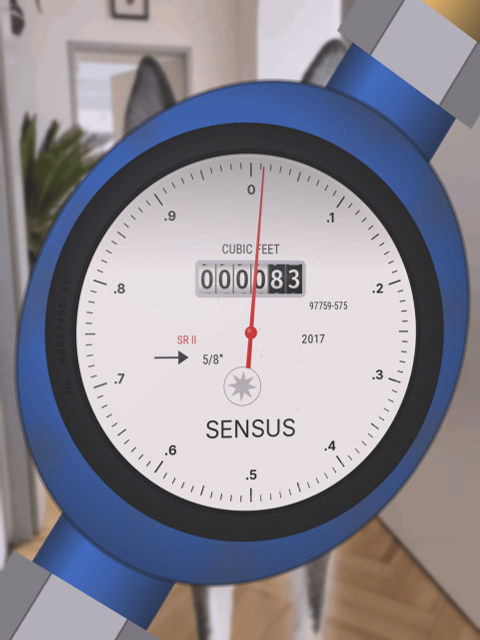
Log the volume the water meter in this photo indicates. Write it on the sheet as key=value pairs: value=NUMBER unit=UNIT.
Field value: value=83.01 unit=ft³
